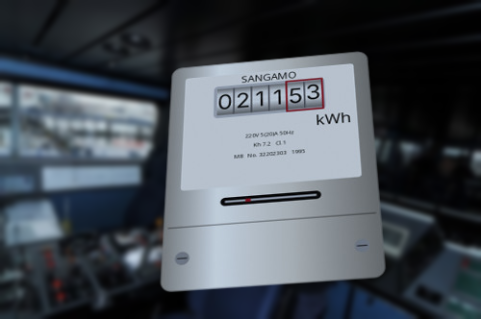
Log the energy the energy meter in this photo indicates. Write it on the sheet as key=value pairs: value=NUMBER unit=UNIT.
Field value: value=211.53 unit=kWh
